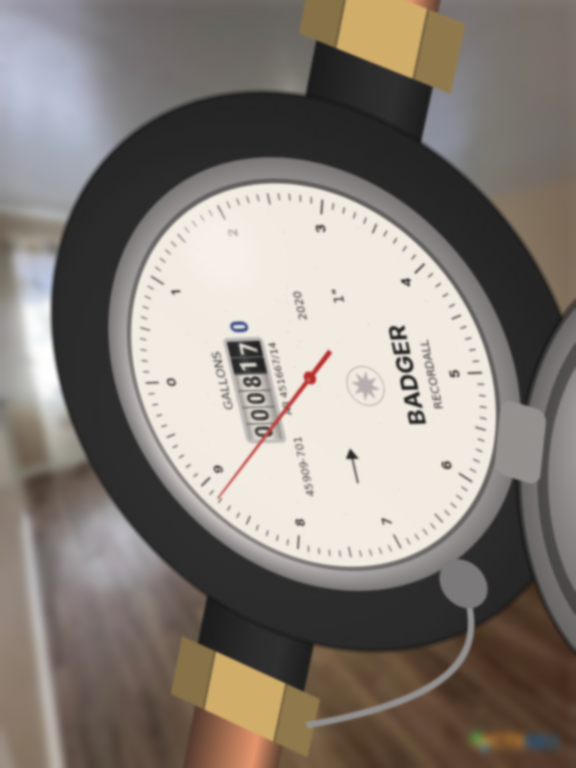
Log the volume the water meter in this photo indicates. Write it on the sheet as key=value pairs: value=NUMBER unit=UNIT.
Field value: value=8168.8 unit=gal
